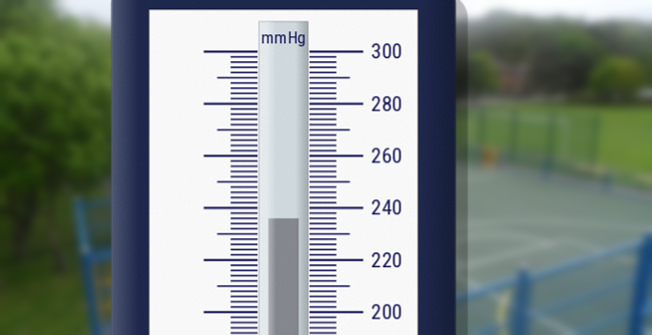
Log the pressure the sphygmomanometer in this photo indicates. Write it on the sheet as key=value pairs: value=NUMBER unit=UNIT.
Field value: value=236 unit=mmHg
